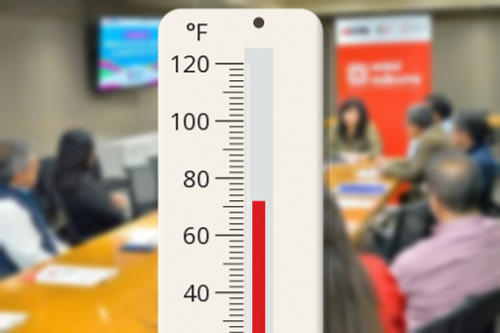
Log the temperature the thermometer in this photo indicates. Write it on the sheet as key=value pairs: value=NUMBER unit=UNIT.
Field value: value=72 unit=°F
